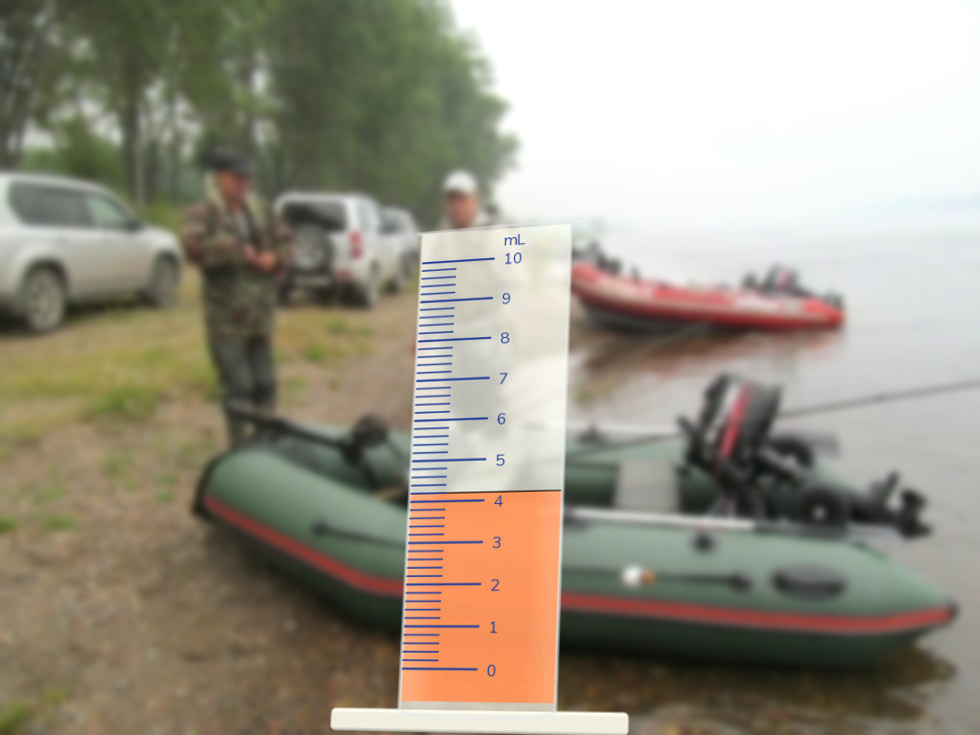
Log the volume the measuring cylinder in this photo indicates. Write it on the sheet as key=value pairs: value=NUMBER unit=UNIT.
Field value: value=4.2 unit=mL
